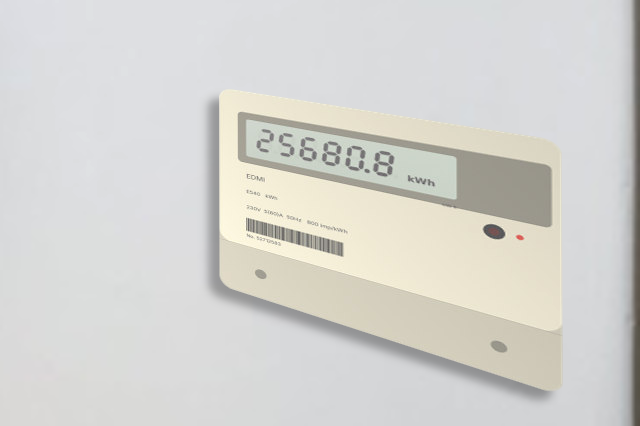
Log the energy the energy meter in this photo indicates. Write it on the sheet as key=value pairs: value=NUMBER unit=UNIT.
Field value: value=25680.8 unit=kWh
